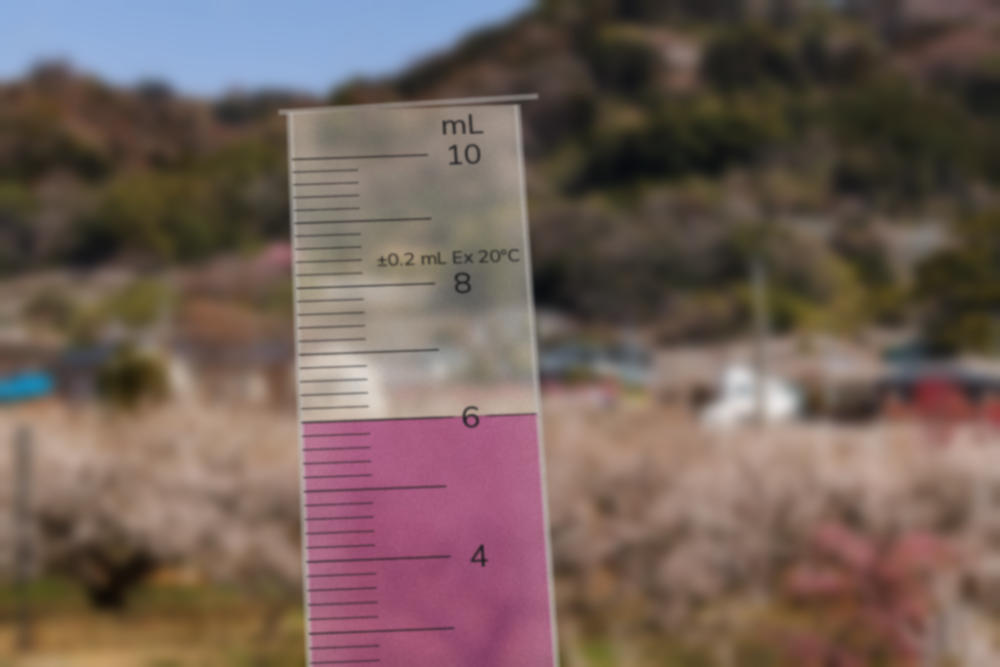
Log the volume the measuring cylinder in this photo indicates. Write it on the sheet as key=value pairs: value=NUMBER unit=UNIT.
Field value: value=6 unit=mL
